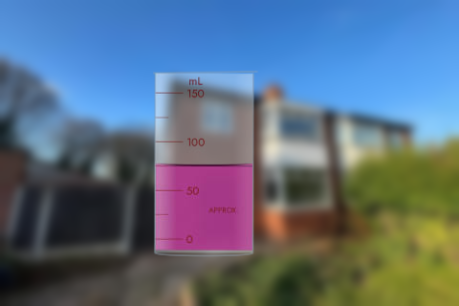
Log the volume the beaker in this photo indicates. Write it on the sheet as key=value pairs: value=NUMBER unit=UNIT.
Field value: value=75 unit=mL
